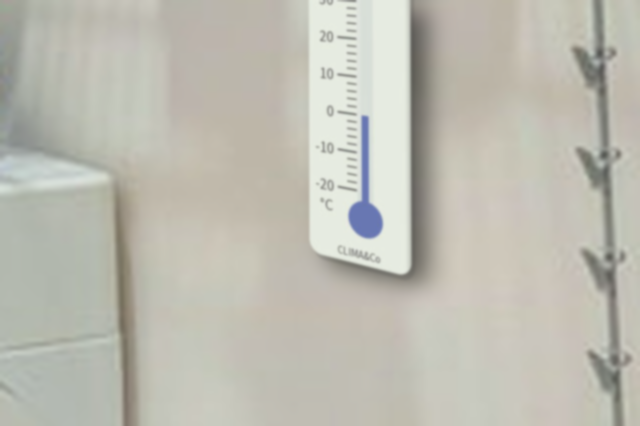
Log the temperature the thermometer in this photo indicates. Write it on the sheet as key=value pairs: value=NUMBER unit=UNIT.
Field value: value=0 unit=°C
